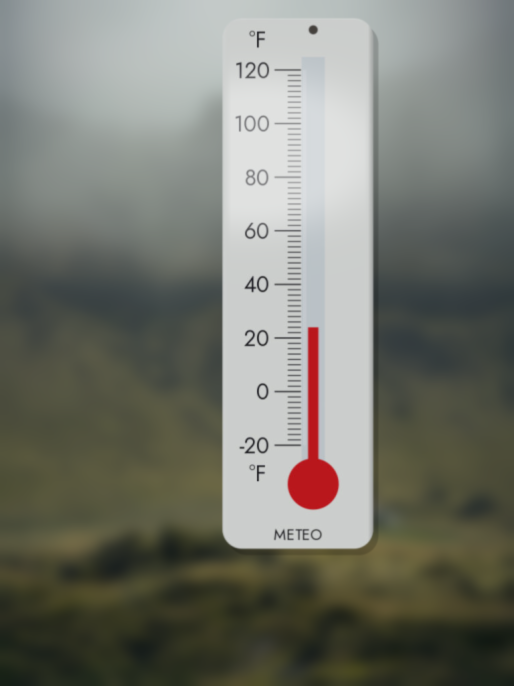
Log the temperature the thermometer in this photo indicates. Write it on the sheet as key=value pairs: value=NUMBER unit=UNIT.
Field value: value=24 unit=°F
